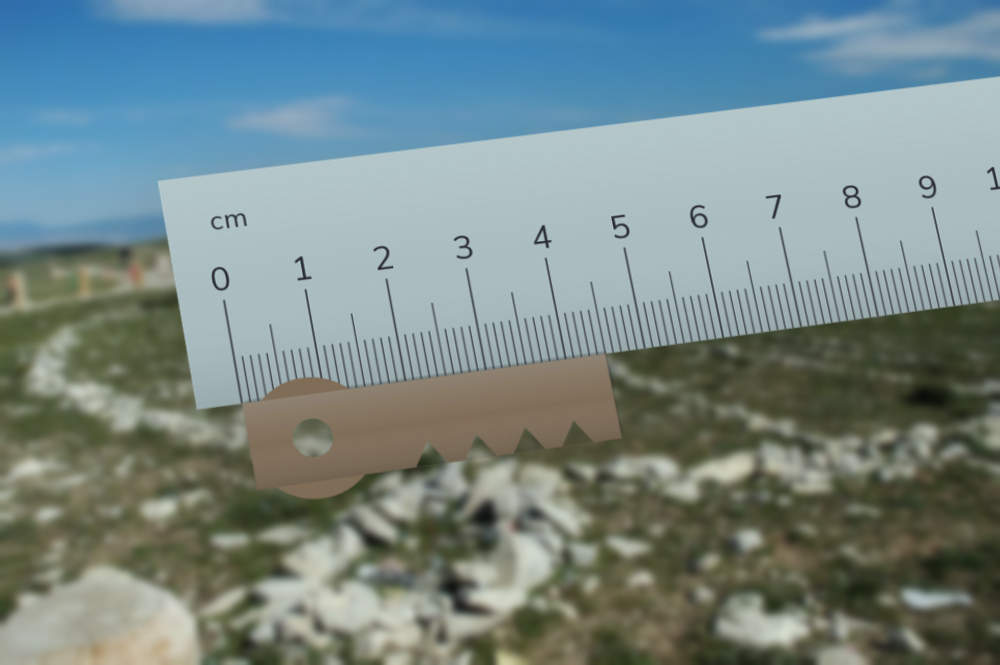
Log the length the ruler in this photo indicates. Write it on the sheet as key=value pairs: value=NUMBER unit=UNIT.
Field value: value=4.5 unit=cm
